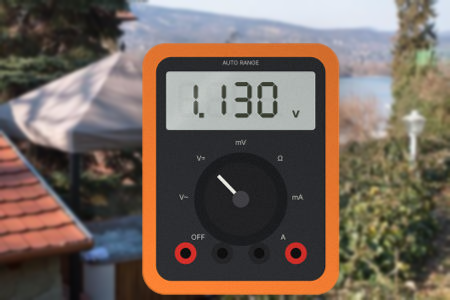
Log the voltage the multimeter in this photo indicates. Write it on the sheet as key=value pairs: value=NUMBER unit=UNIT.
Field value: value=1.130 unit=V
